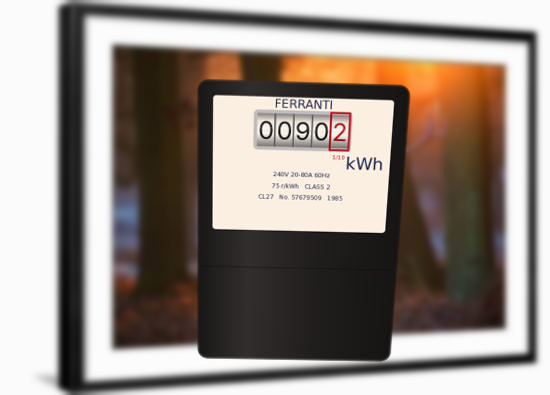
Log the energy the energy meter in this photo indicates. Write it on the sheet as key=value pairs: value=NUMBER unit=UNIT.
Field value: value=90.2 unit=kWh
